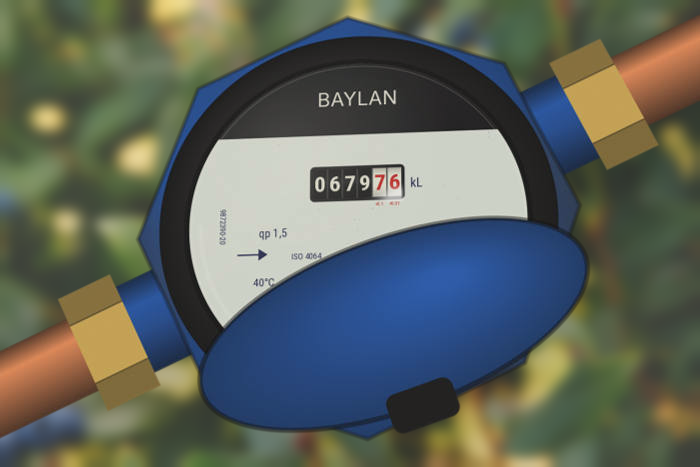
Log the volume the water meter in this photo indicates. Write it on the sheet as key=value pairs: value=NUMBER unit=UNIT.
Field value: value=679.76 unit=kL
